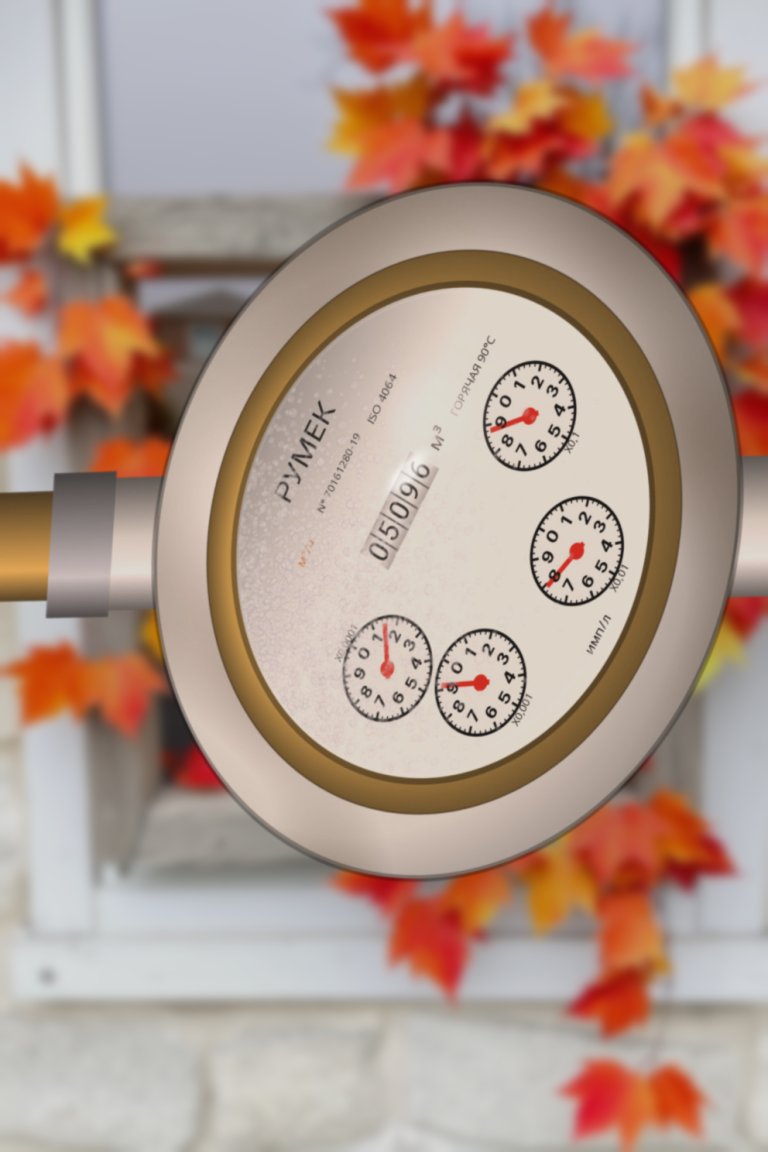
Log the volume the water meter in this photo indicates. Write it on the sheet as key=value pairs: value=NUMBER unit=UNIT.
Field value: value=5096.8791 unit=m³
